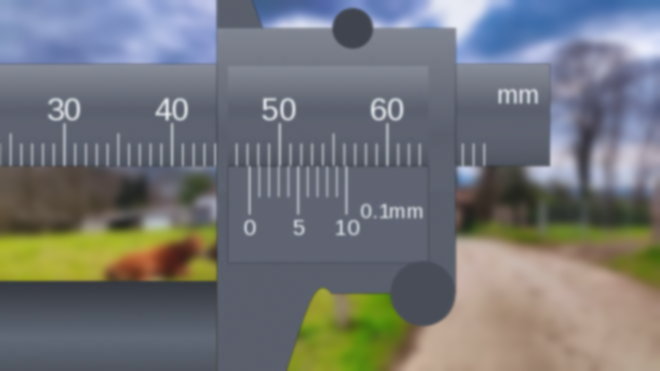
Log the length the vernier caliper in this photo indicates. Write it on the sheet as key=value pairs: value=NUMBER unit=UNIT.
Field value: value=47.2 unit=mm
